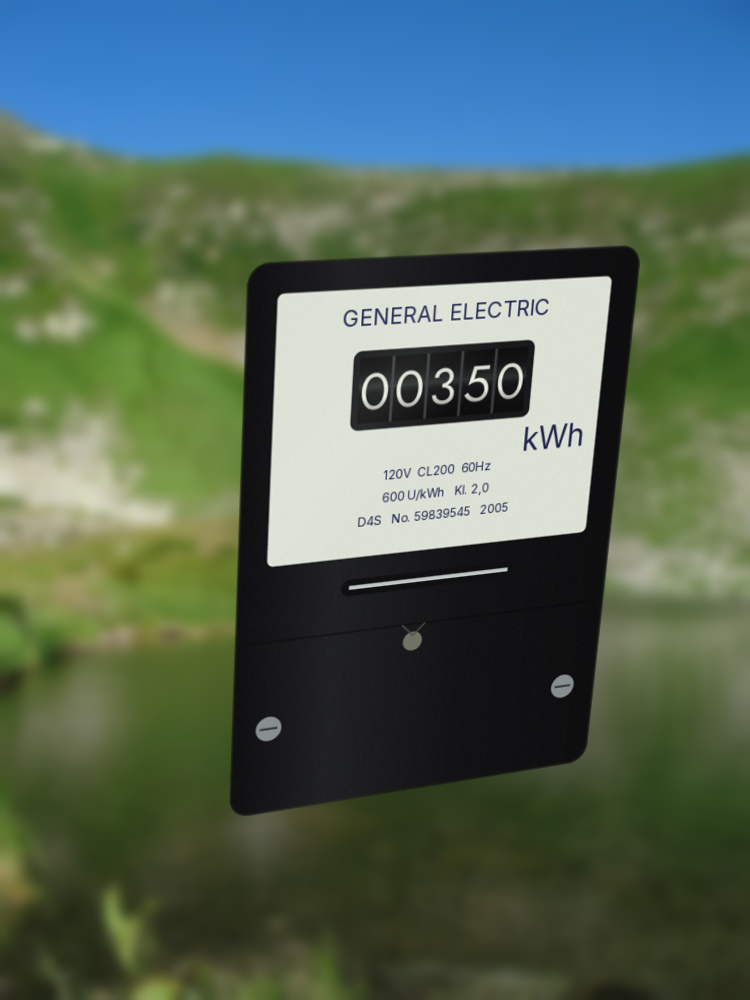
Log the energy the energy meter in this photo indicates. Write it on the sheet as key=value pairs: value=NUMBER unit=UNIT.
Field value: value=350 unit=kWh
